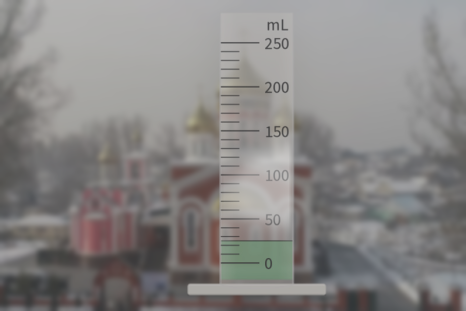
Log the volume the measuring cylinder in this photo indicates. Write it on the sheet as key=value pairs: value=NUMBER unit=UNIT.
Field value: value=25 unit=mL
